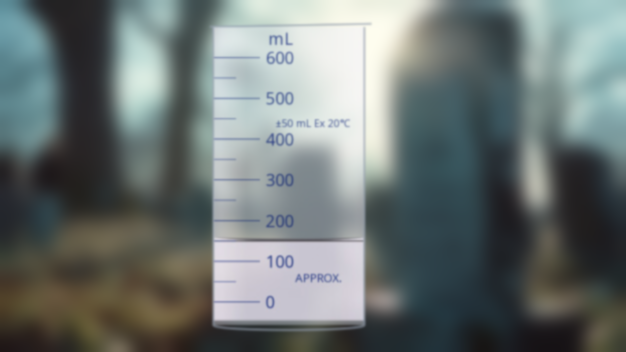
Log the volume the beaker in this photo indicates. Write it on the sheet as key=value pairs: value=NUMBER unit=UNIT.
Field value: value=150 unit=mL
